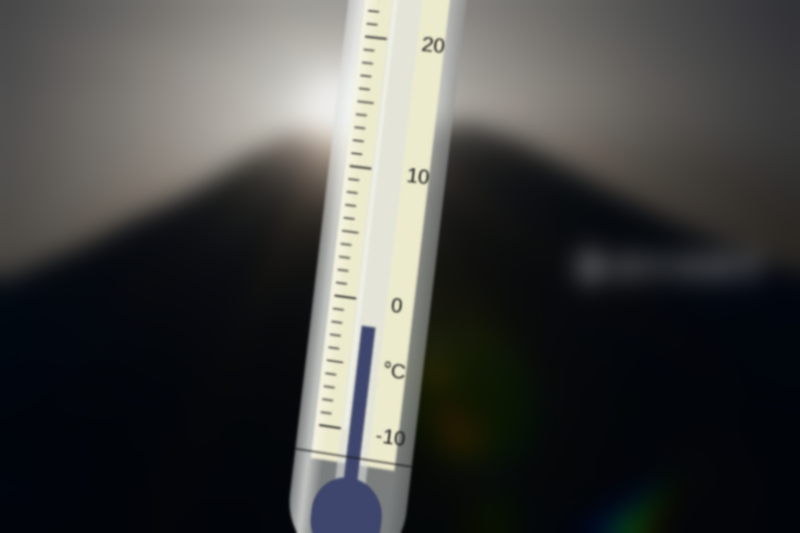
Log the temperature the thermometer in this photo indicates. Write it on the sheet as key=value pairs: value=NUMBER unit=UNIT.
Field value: value=-2 unit=°C
